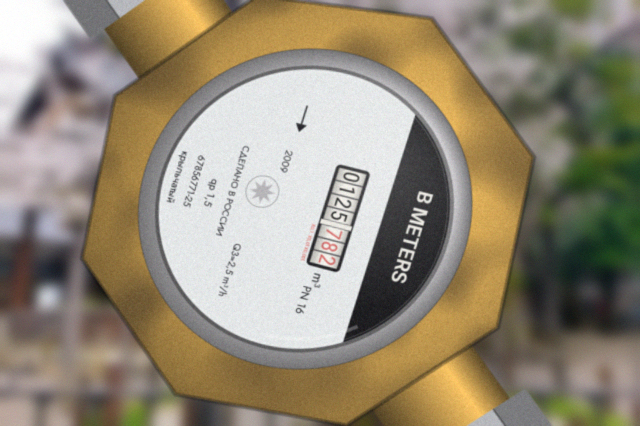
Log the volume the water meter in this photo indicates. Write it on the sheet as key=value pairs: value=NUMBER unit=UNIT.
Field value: value=125.782 unit=m³
